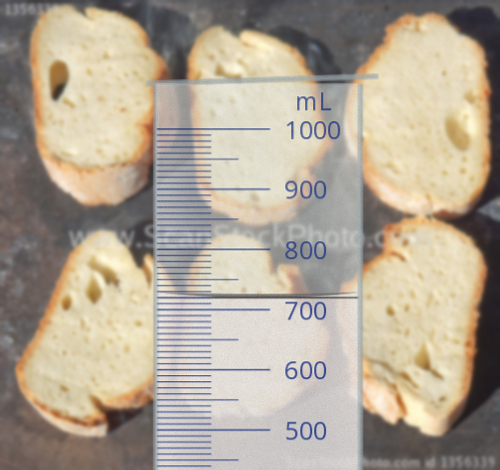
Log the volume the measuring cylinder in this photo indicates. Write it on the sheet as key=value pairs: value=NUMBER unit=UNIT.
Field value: value=720 unit=mL
